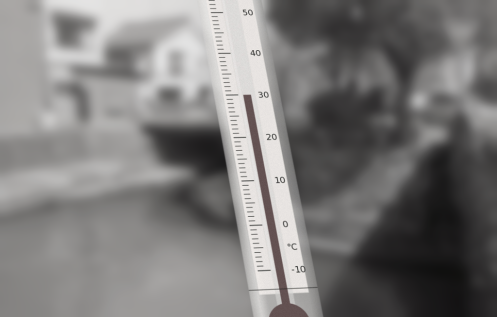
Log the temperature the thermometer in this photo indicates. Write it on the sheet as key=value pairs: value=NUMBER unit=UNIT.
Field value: value=30 unit=°C
